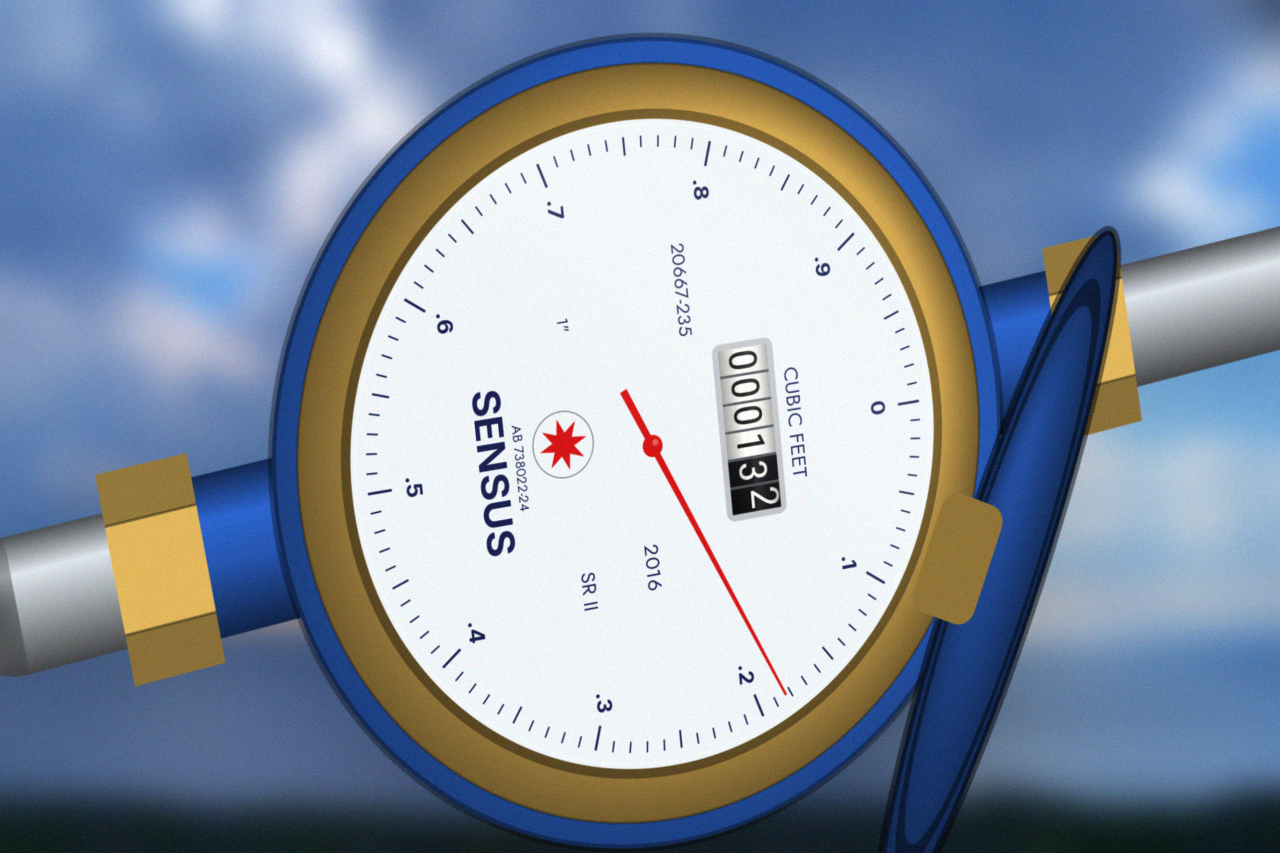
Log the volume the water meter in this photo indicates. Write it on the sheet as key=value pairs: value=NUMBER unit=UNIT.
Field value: value=132.18 unit=ft³
